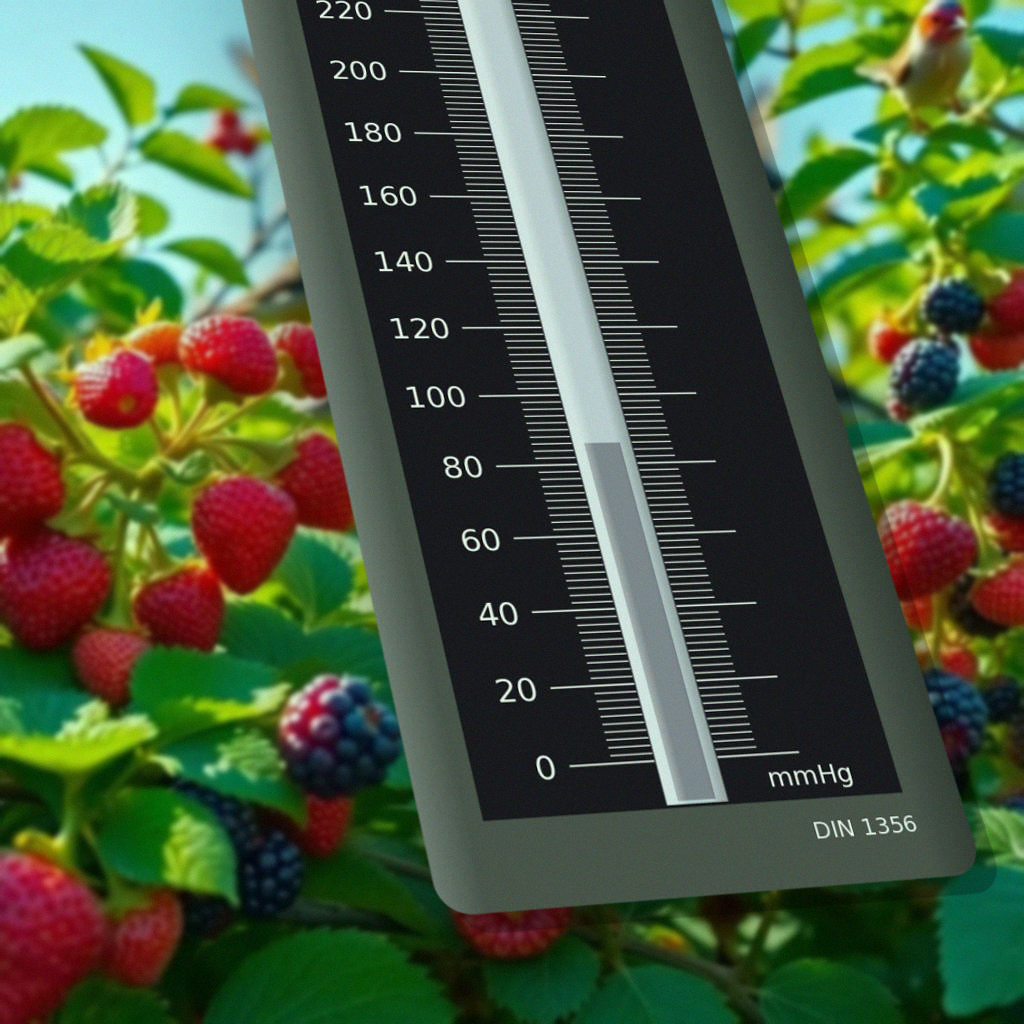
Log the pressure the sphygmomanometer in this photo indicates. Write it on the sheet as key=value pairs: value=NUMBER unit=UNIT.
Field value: value=86 unit=mmHg
